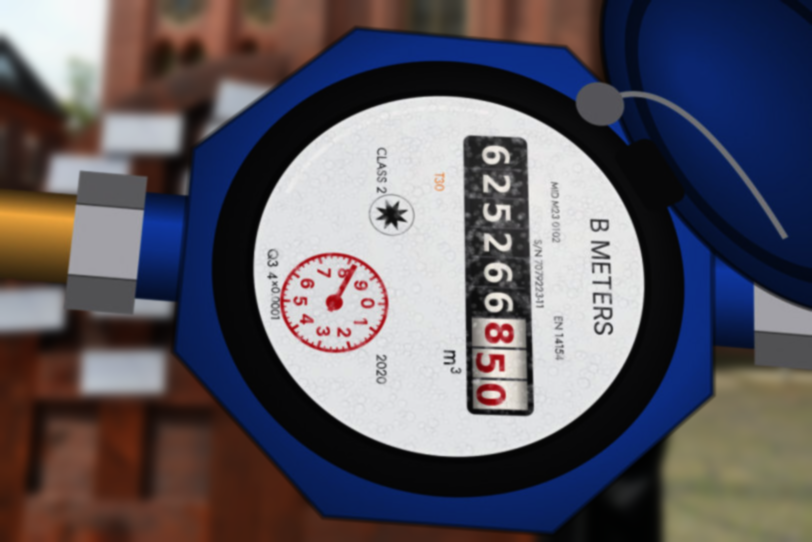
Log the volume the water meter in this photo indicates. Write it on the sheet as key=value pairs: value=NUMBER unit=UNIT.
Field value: value=625266.8498 unit=m³
